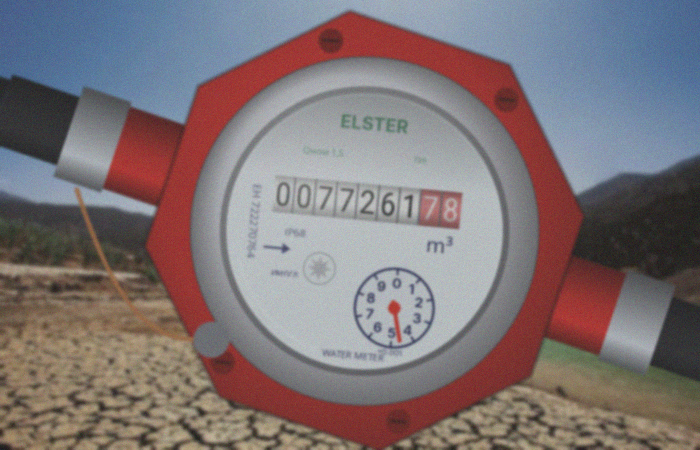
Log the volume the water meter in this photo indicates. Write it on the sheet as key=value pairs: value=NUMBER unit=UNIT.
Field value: value=77261.784 unit=m³
